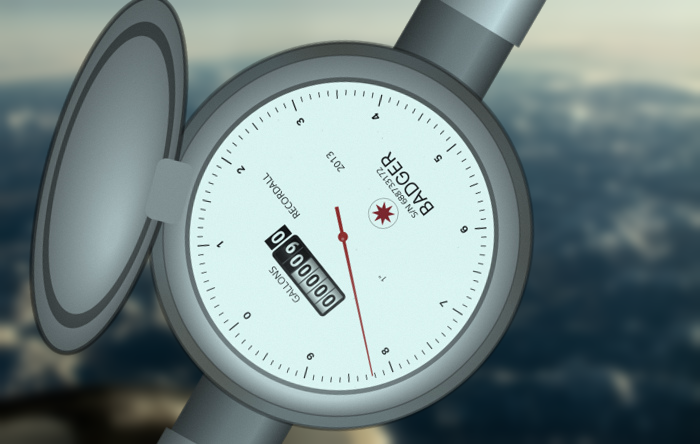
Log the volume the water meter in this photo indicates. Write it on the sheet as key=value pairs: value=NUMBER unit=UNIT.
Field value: value=88.2 unit=gal
